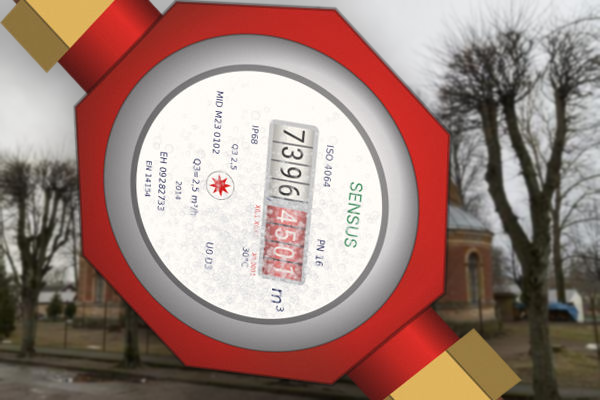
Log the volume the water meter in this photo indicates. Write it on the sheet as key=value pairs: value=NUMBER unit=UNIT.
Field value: value=7396.4501 unit=m³
